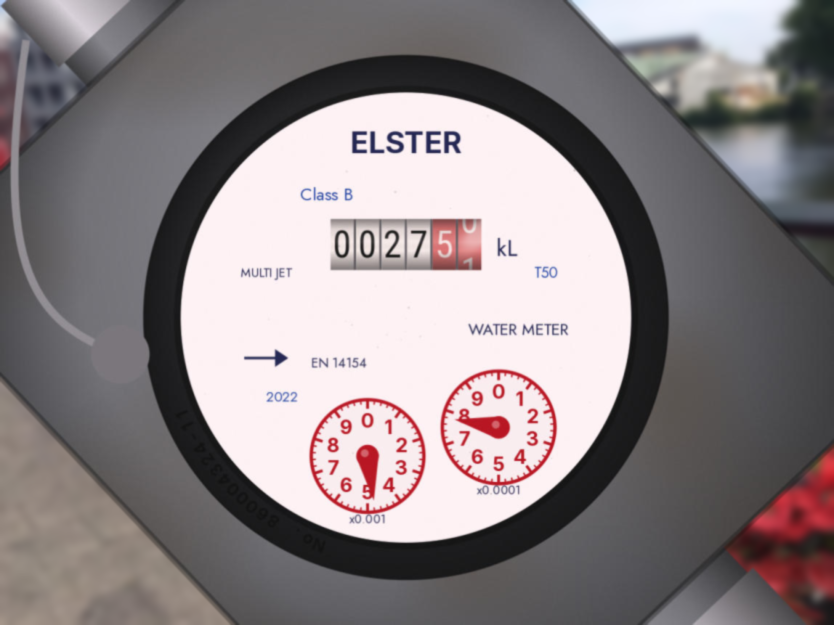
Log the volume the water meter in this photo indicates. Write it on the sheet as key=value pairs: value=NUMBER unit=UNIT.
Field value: value=27.5047 unit=kL
